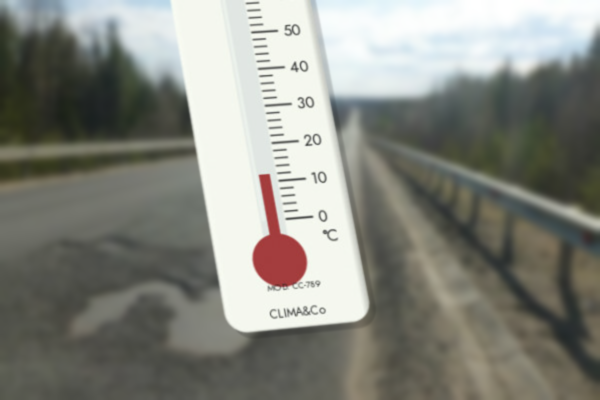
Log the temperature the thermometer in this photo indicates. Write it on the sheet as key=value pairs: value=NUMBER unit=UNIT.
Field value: value=12 unit=°C
